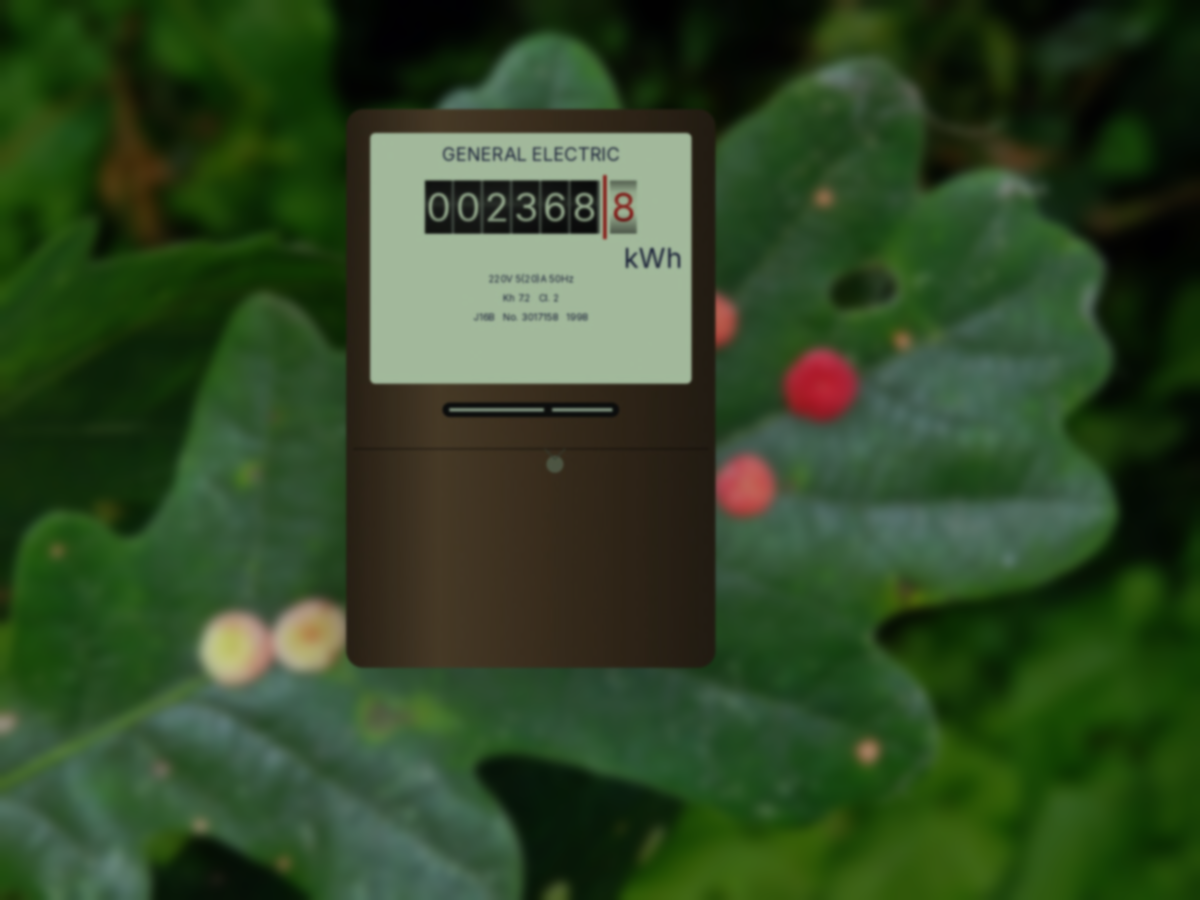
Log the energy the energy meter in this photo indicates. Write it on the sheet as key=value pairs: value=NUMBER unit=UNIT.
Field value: value=2368.8 unit=kWh
